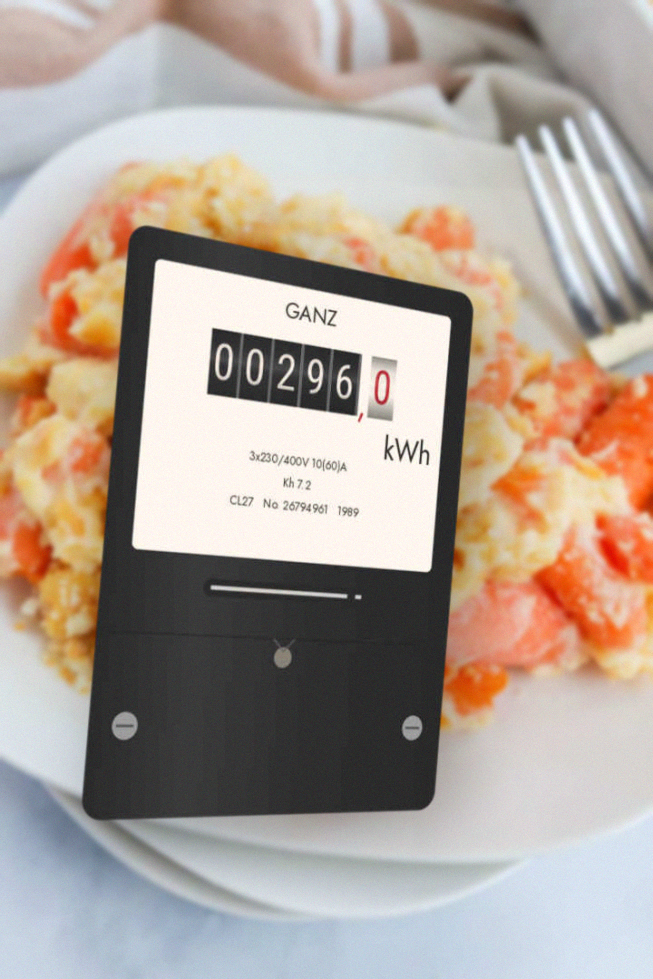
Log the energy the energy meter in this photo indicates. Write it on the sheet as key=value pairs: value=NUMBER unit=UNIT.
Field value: value=296.0 unit=kWh
